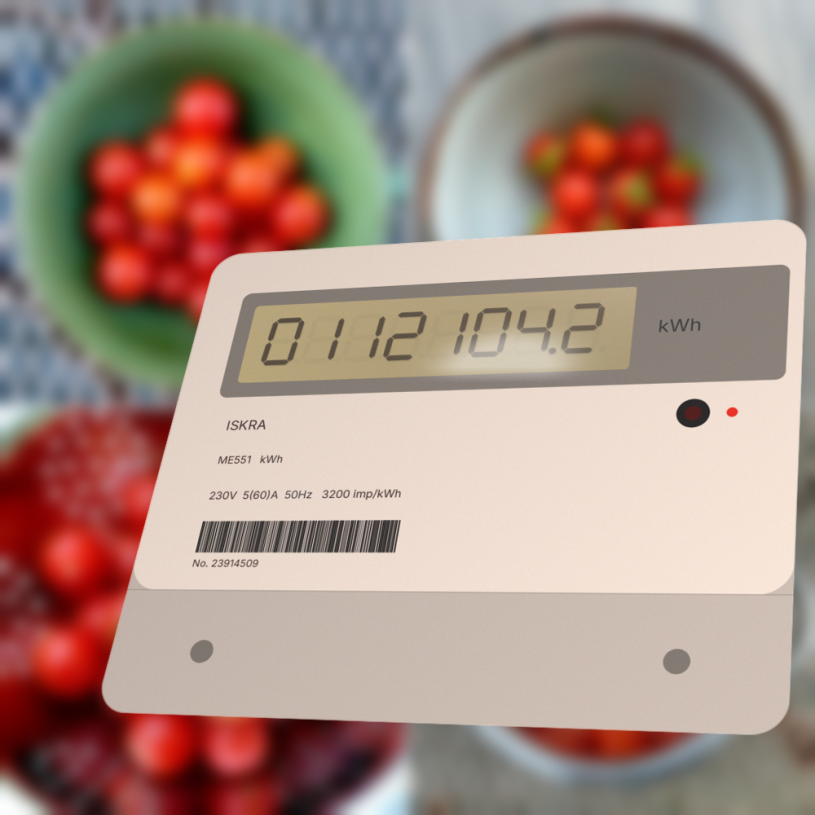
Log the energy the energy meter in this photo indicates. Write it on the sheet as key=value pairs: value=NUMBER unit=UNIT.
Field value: value=112104.2 unit=kWh
